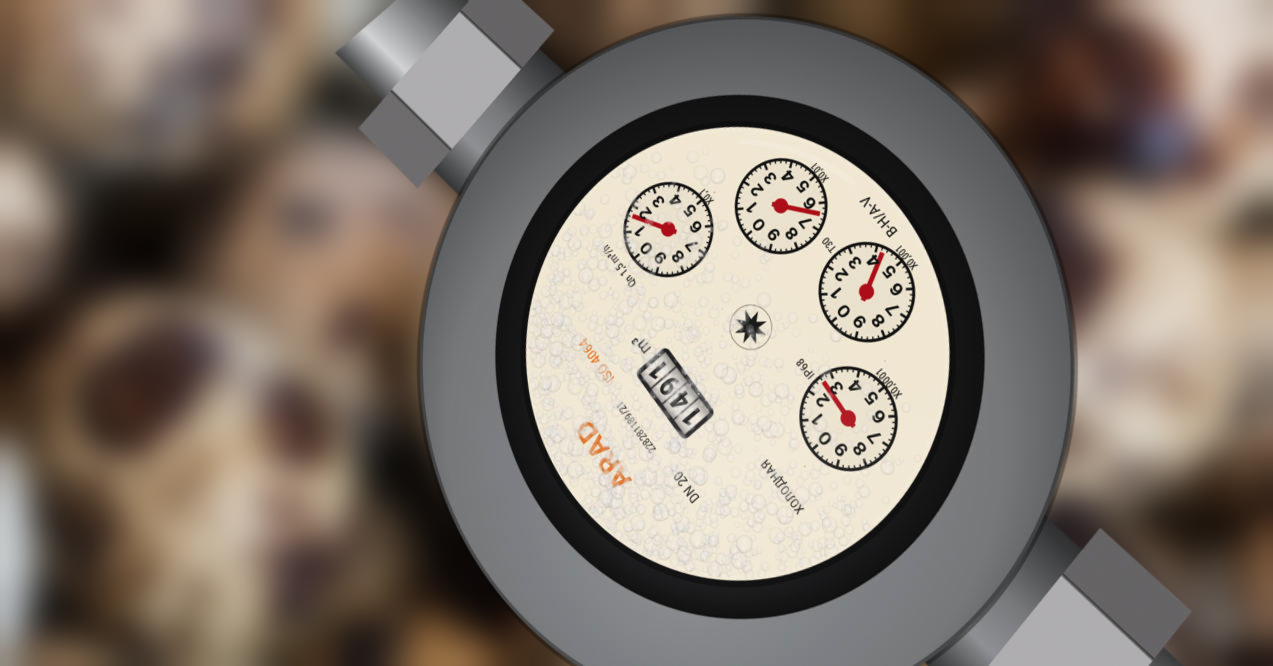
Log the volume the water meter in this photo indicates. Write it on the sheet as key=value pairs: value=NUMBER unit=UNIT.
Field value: value=1491.1642 unit=m³
